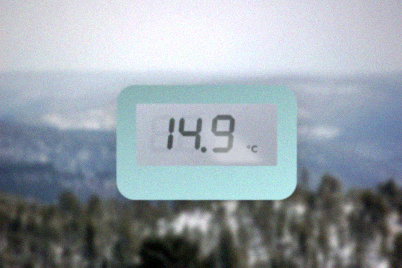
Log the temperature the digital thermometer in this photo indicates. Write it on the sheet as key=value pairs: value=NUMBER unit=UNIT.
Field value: value=14.9 unit=°C
